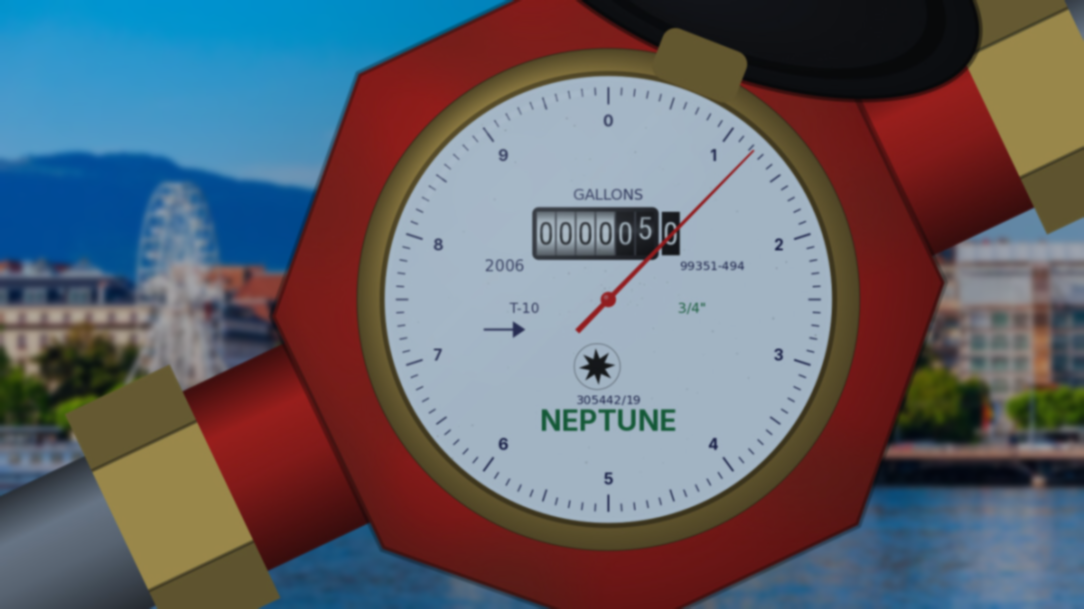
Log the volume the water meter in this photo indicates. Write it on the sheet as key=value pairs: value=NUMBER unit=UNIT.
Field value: value=51.2 unit=gal
